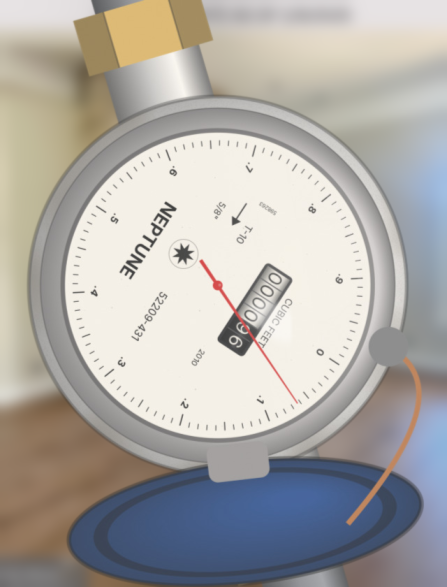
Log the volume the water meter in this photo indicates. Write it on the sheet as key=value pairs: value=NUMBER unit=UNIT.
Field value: value=96.06 unit=ft³
